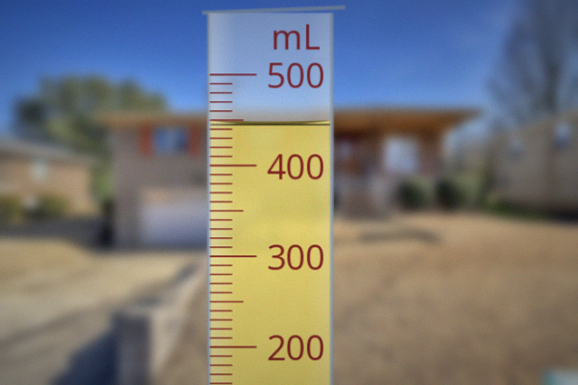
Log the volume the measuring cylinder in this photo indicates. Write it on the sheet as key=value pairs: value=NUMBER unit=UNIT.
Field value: value=445 unit=mL
